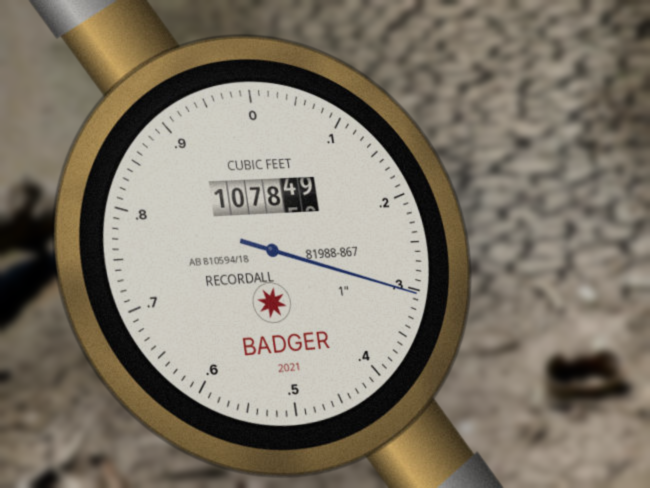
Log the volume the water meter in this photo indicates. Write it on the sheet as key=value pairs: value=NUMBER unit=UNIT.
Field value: value=107849.30 unit=ft³
